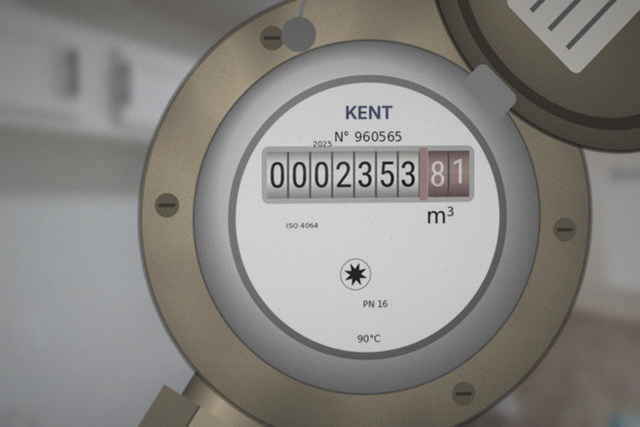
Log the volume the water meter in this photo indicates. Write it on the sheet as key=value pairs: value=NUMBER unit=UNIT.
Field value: value=2353.81 unit=m³
